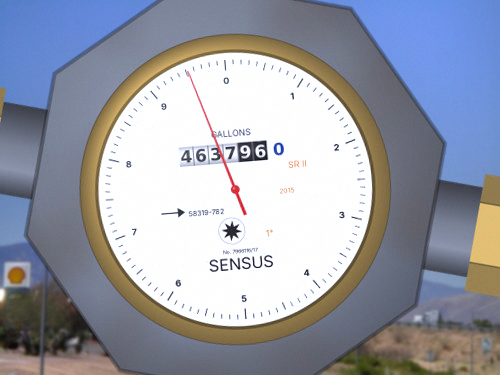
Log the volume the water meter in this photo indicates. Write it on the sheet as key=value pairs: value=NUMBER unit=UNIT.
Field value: value=4637959.5 unit=gal
